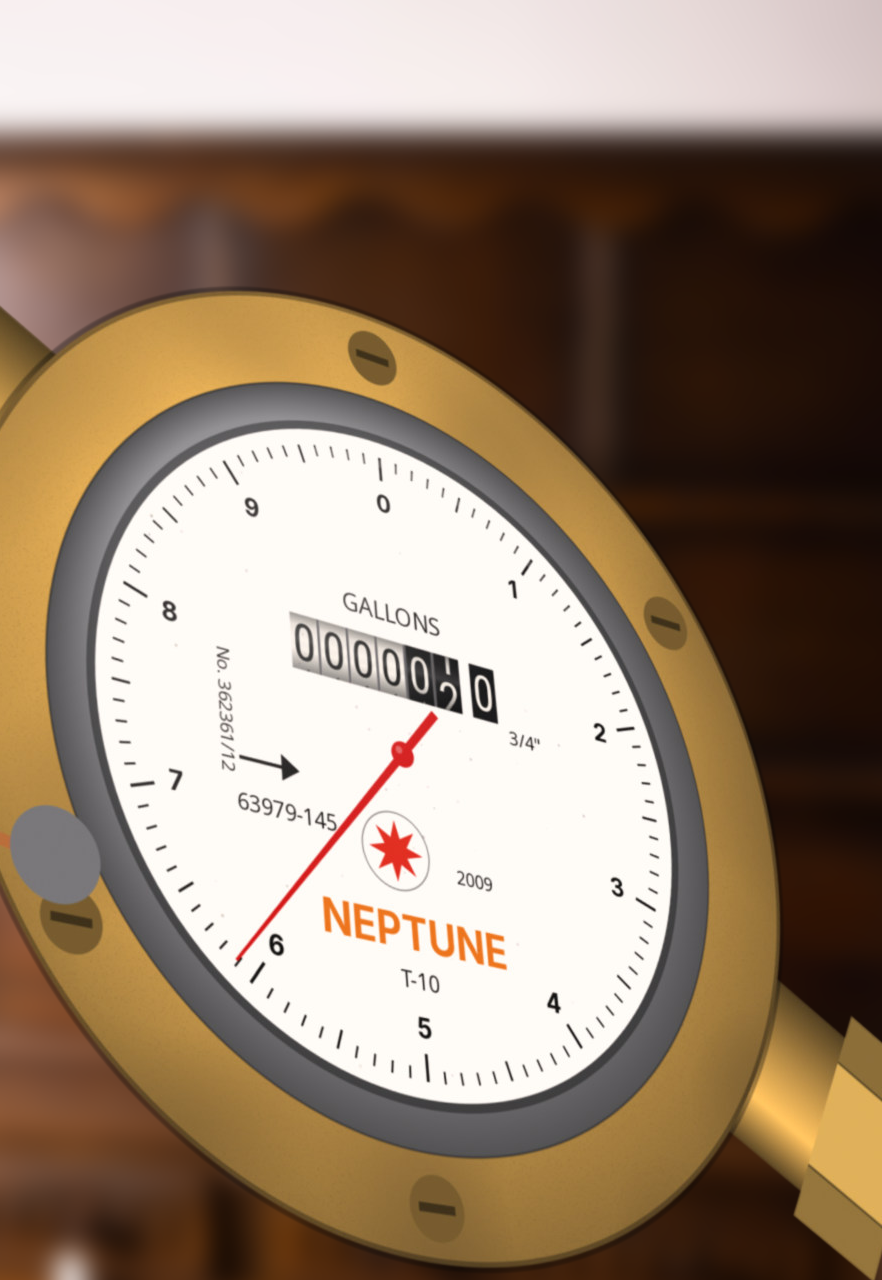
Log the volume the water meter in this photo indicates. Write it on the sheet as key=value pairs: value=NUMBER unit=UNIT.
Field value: value=16.1 unit=gal
